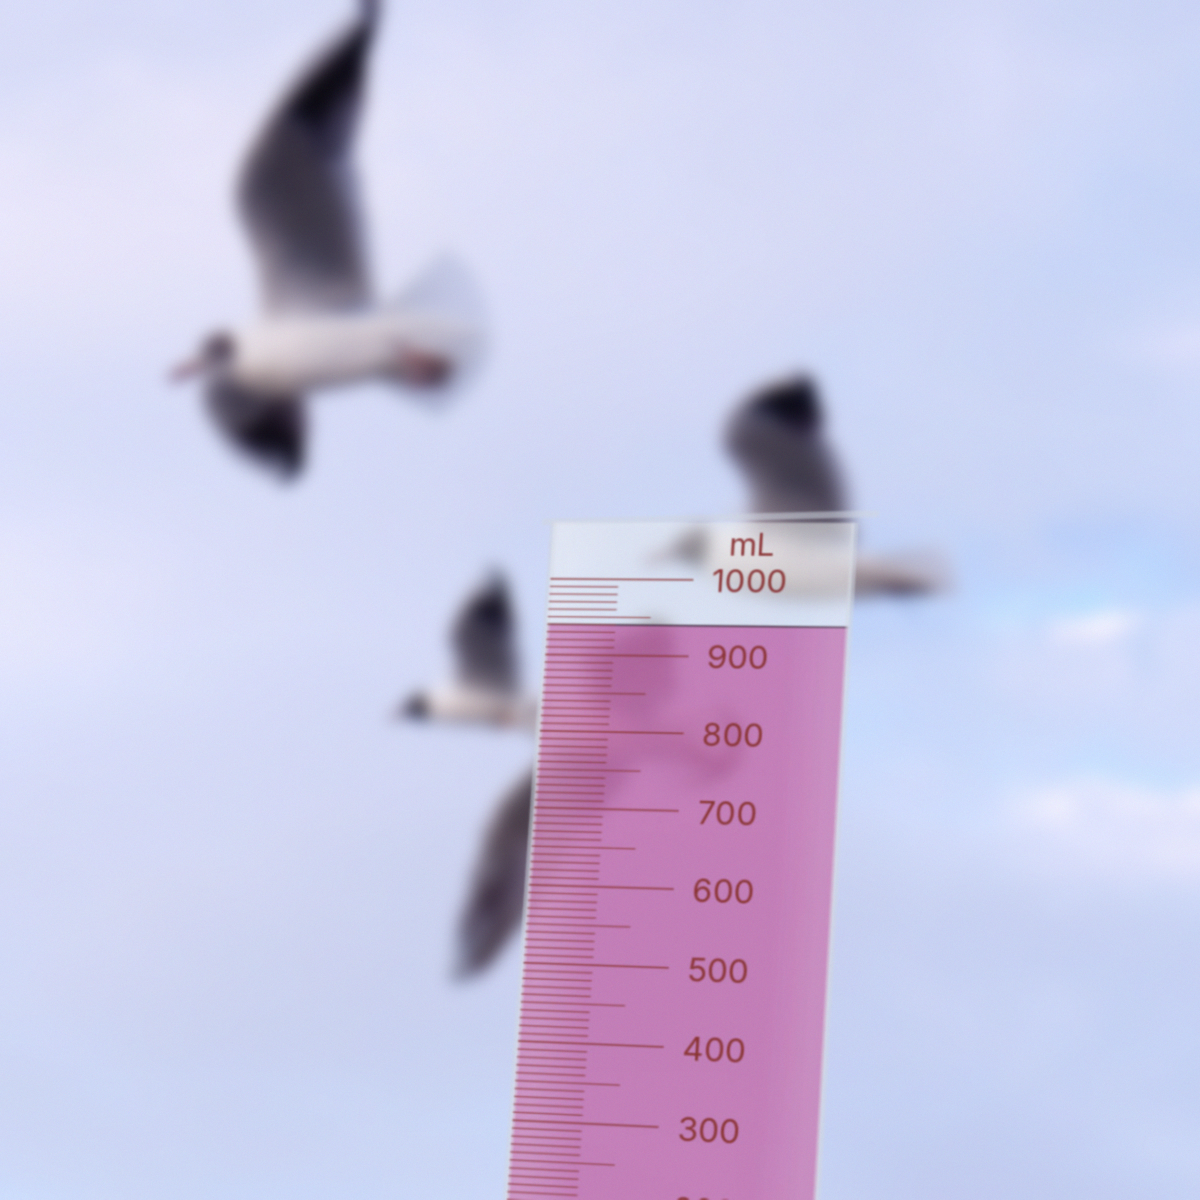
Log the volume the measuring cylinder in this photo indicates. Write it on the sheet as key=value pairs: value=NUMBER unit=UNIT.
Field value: value=940 unit=mL
